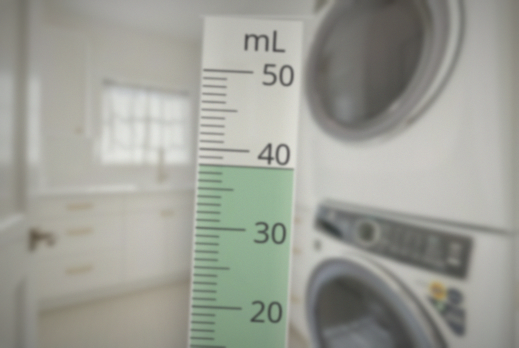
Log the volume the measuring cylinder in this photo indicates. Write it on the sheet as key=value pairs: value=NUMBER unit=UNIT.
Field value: value=38 unit=mL
